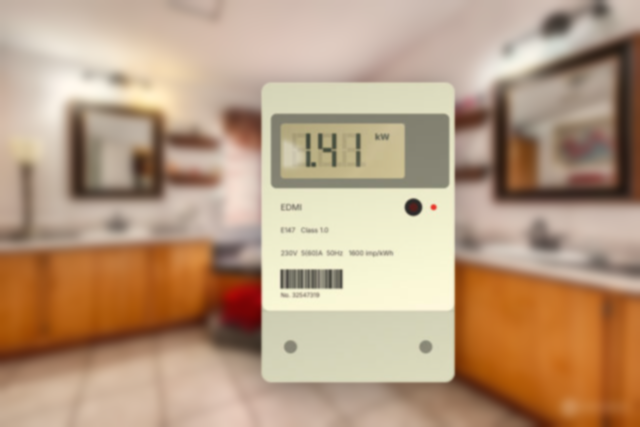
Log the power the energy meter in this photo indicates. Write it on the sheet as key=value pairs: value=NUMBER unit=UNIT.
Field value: value=1.41 unit=kW
